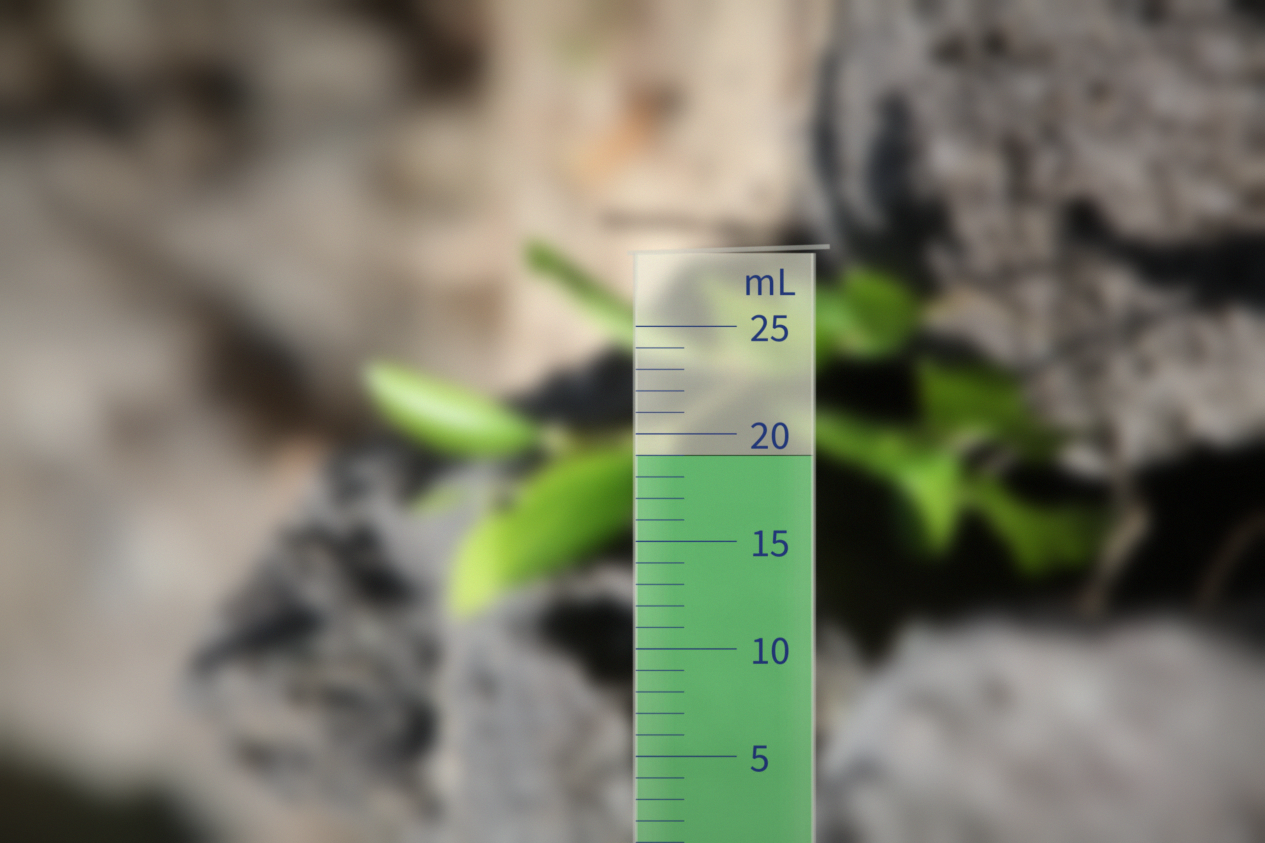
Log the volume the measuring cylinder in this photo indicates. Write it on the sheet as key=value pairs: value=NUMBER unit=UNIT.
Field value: value=19 unit=mL
